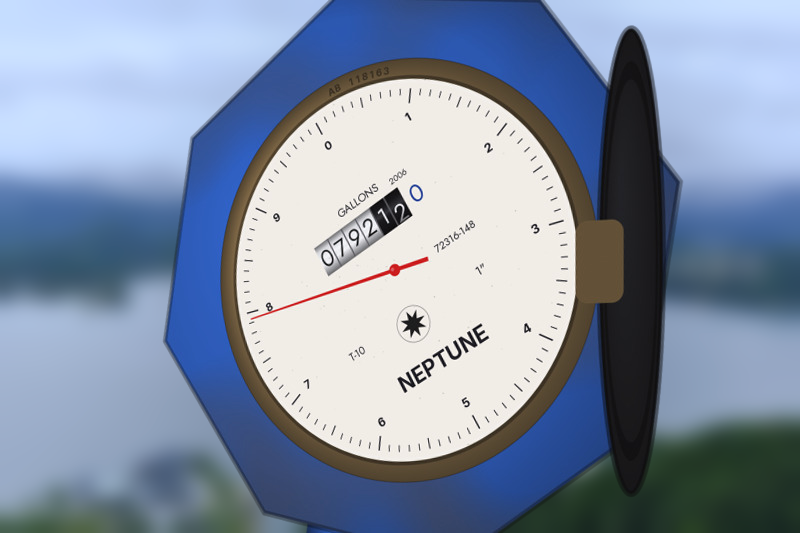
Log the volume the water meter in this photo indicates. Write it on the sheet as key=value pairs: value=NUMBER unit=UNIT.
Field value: value=792117.9 unit=gal
